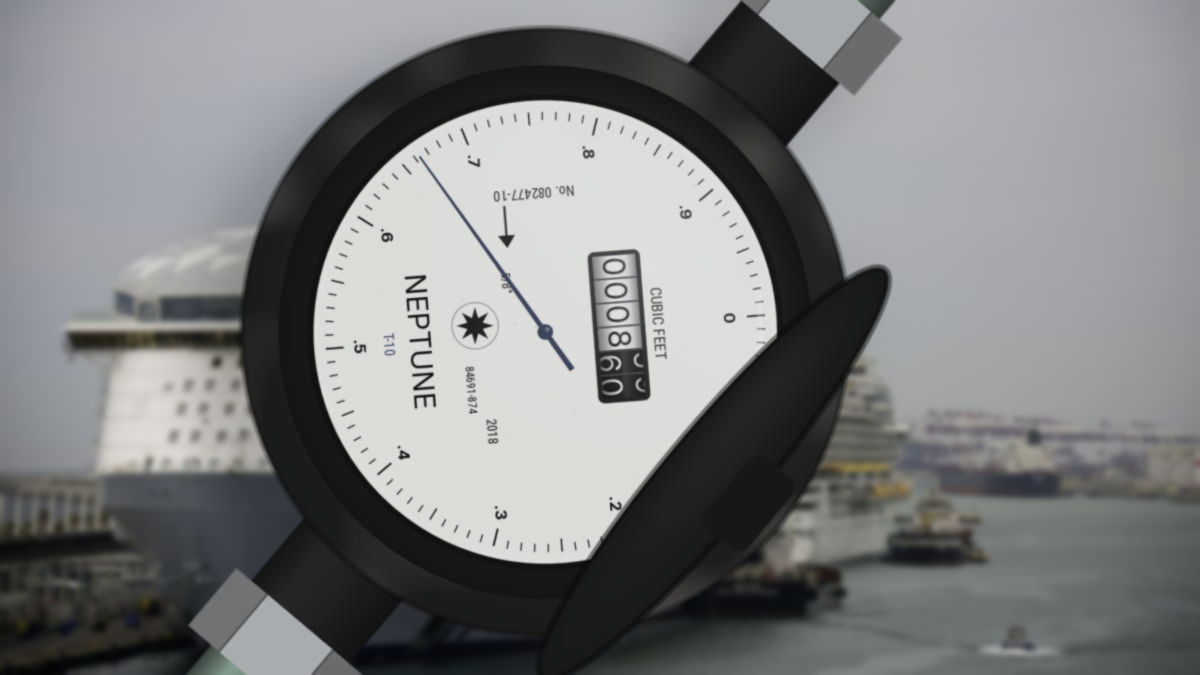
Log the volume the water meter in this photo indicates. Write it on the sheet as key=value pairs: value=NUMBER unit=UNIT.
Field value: value=859.66 unit=ft³
